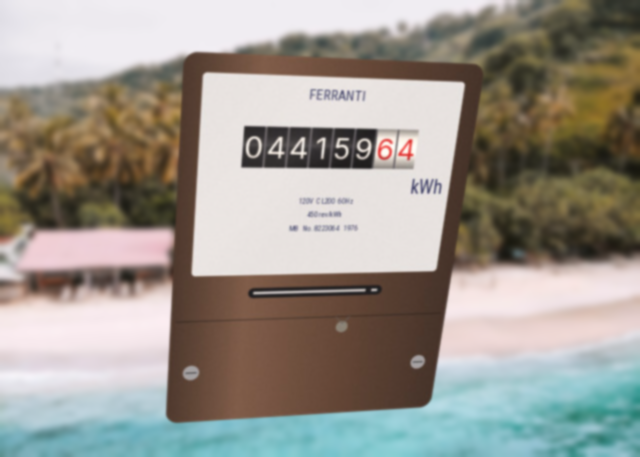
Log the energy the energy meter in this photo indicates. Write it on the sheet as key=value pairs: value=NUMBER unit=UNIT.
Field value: value=44159.64 unit=kWh
